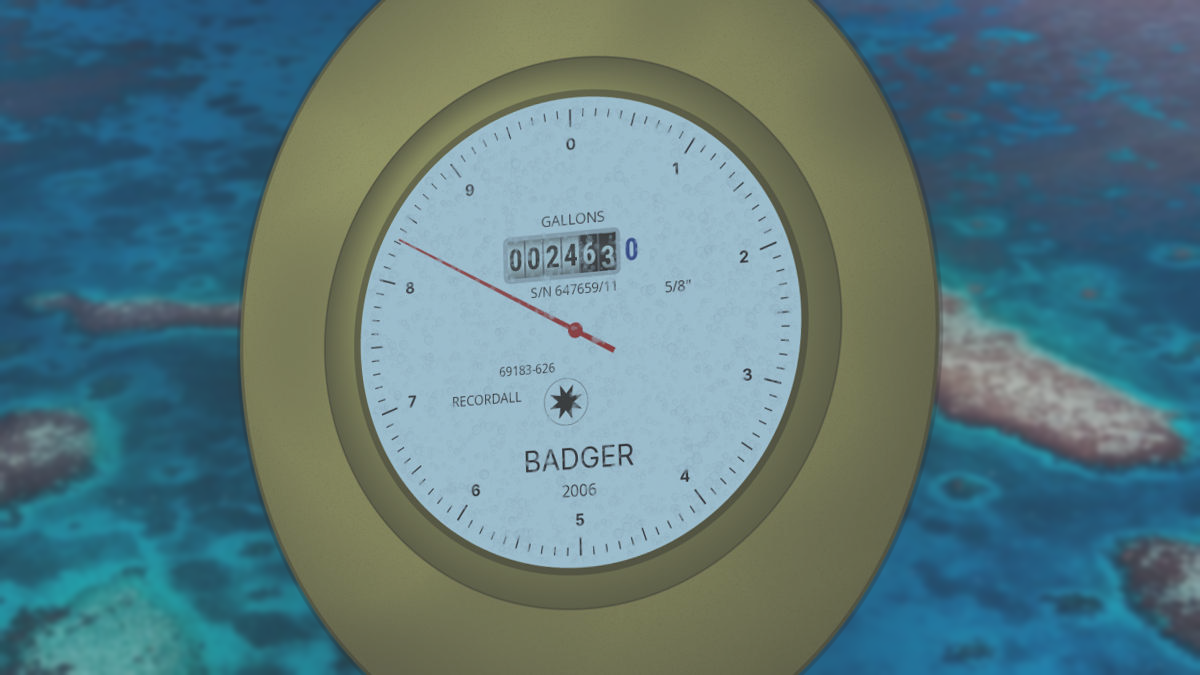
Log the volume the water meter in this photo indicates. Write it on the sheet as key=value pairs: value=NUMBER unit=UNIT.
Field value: value=24628.3 unit=gal
